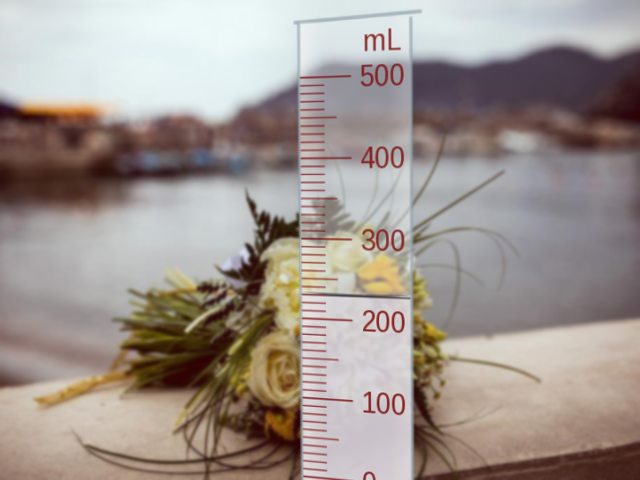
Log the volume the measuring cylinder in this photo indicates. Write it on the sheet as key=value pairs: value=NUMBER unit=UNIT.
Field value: value=230 unit=mL
